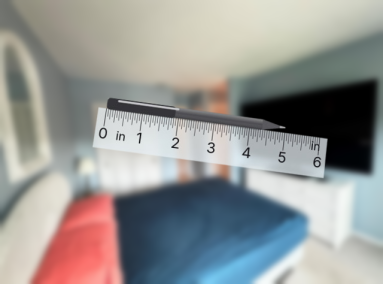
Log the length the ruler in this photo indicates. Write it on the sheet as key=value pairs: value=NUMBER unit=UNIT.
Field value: value=5 unit=in
